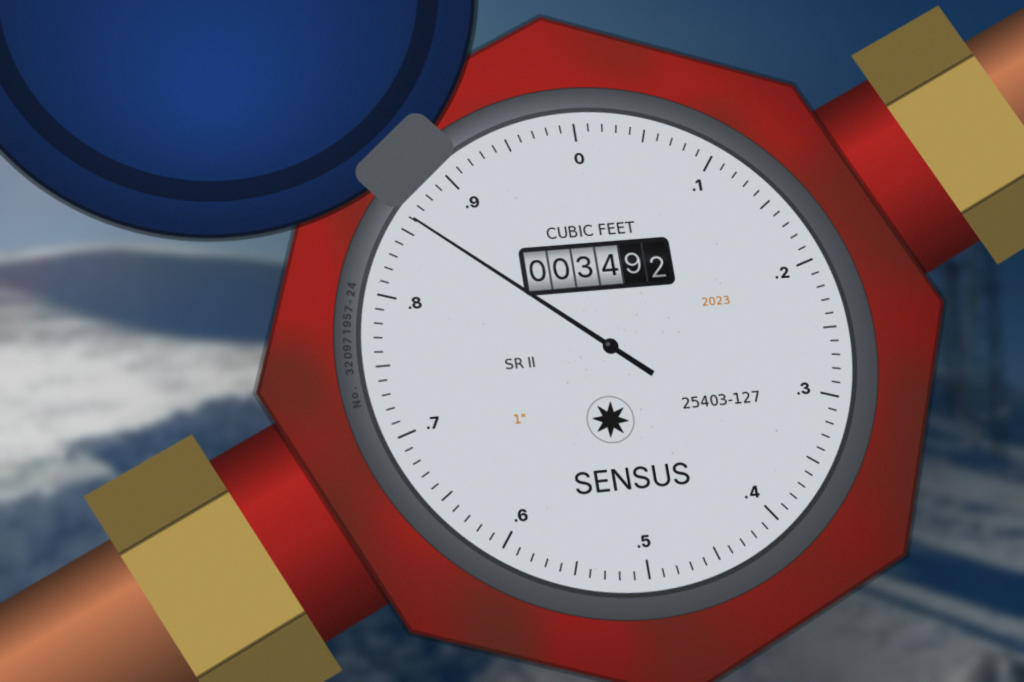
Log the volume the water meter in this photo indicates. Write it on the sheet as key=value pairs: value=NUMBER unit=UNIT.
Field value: value=3491.86 unit=ft³
